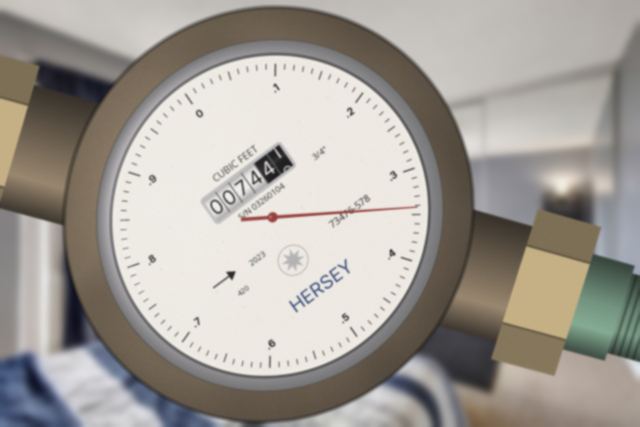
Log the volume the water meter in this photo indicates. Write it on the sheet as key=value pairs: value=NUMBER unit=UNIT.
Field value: value=7441.34 unit=ft³
